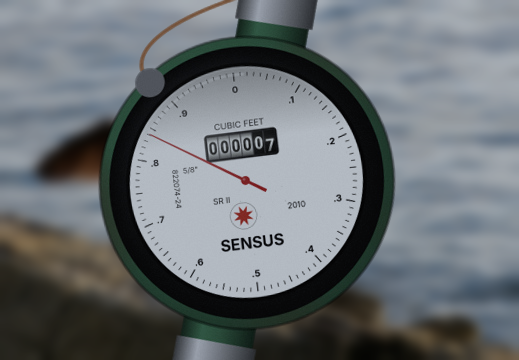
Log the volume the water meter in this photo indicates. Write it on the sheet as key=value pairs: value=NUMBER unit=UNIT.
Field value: value=6.84 unit=ft³
